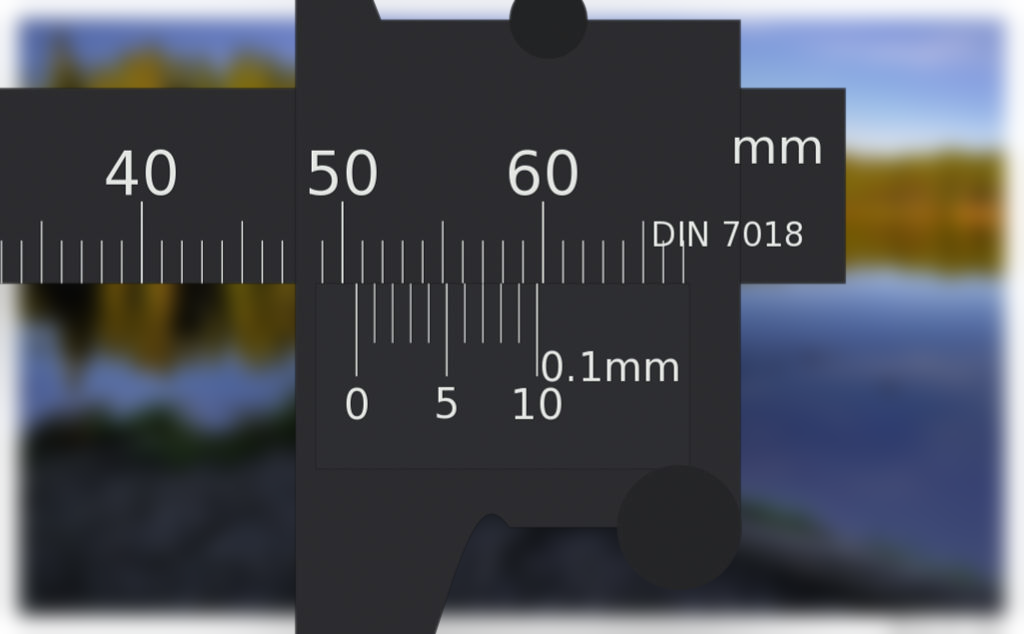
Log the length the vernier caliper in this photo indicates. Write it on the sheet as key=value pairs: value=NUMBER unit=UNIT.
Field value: value=50.7 unit=mm
